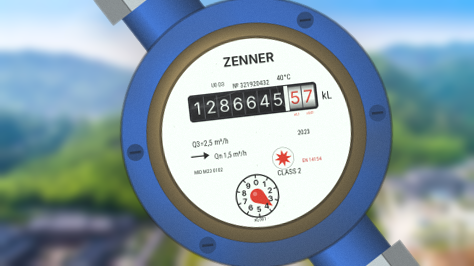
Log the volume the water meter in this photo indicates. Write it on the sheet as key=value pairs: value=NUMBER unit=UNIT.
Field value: value=1286645.573 unit=kL
